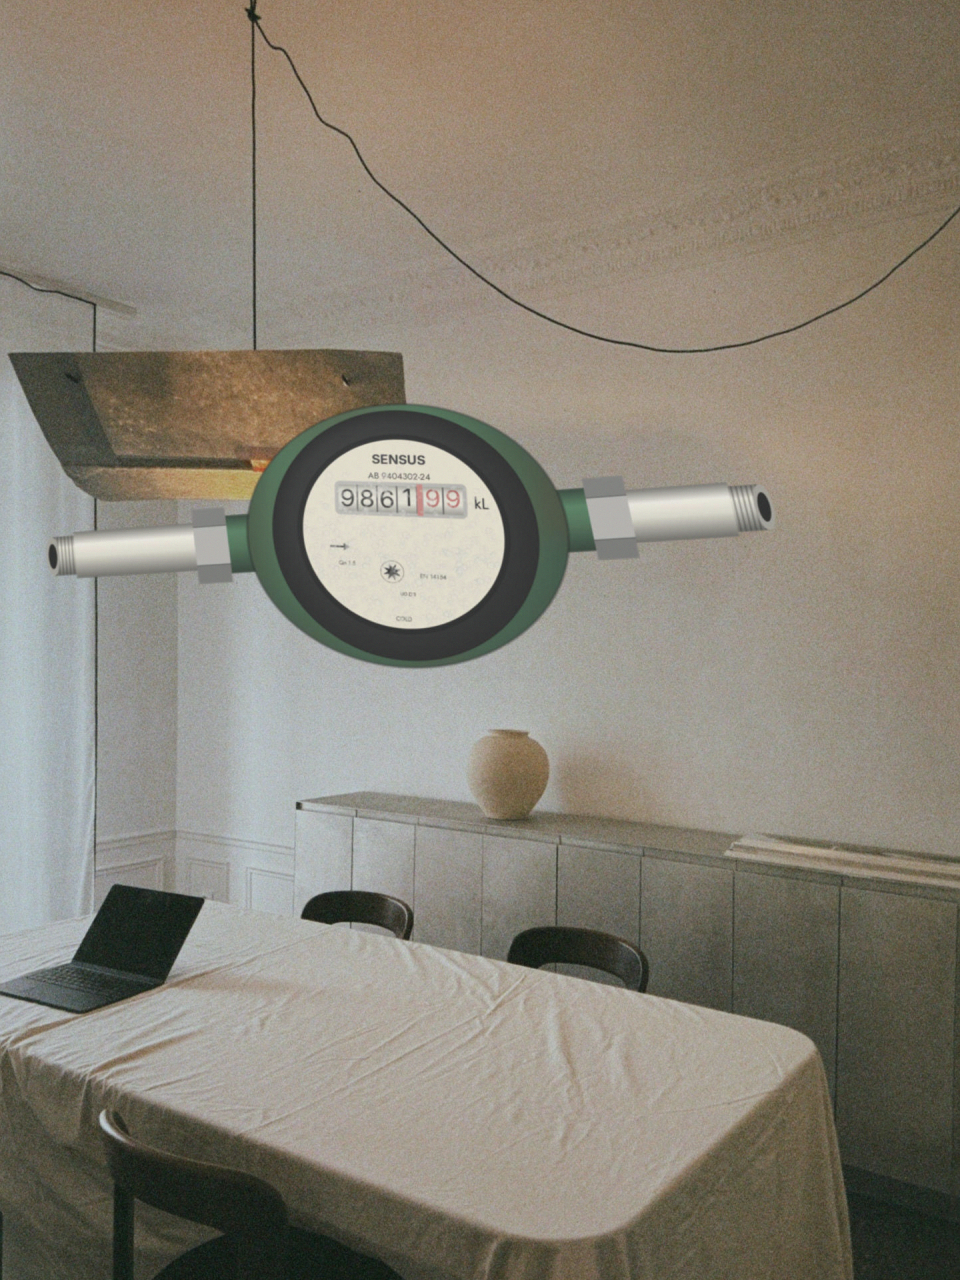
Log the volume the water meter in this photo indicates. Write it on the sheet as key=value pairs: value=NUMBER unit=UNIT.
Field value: value=9861.99 unit=kL
